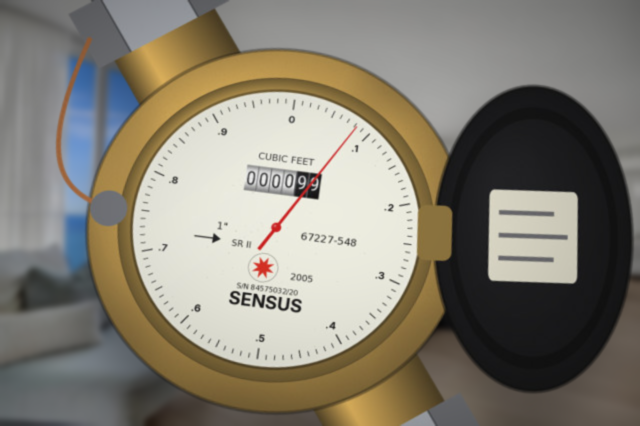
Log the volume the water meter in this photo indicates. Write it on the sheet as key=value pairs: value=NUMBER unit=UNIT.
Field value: value=99.08 unit=ft³
